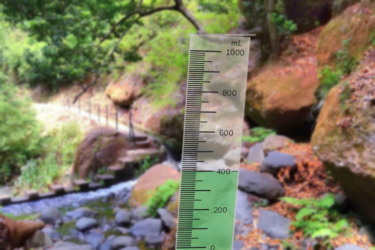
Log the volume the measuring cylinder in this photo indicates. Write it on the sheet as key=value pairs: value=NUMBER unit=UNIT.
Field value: value=400 unit=mL
